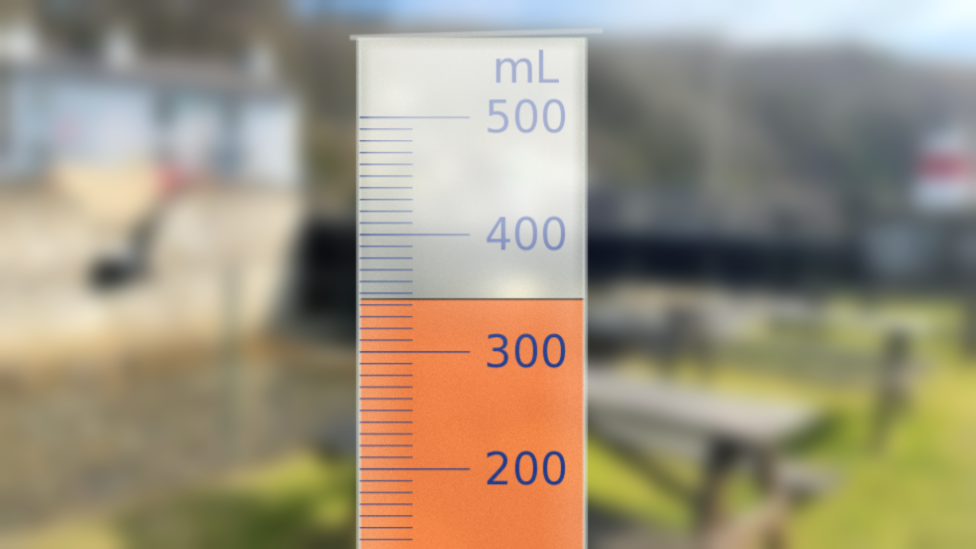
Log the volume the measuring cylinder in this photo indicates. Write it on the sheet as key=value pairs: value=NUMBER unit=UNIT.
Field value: value=345 unit=mL
